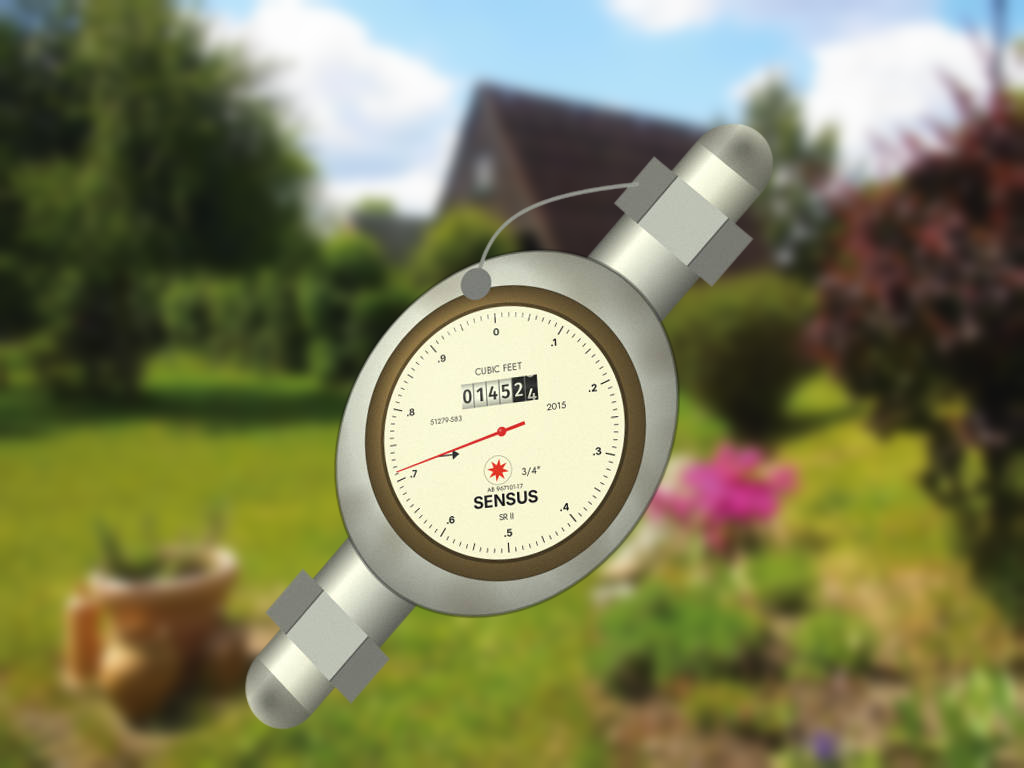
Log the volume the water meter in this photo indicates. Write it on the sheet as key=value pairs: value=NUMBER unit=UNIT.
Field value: value=14523.71 unit=ft³
